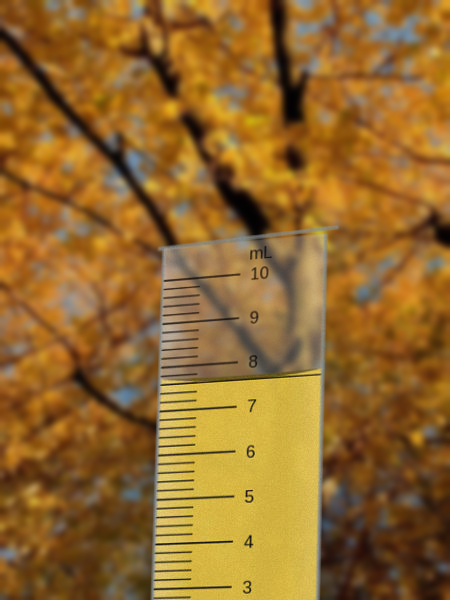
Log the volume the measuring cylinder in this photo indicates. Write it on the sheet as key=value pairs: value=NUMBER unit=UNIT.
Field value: value=7.6 unit=mL
